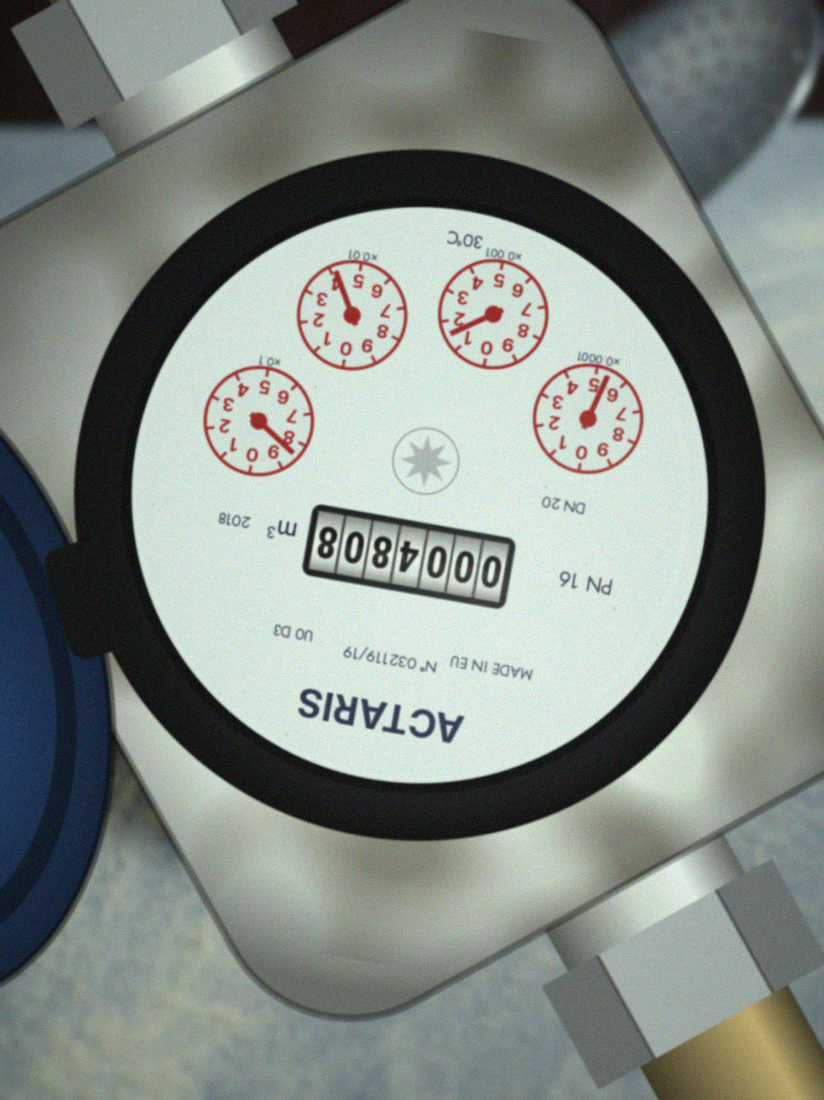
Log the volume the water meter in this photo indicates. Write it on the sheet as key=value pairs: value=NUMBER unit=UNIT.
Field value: value=4808.8415 unit=m³
